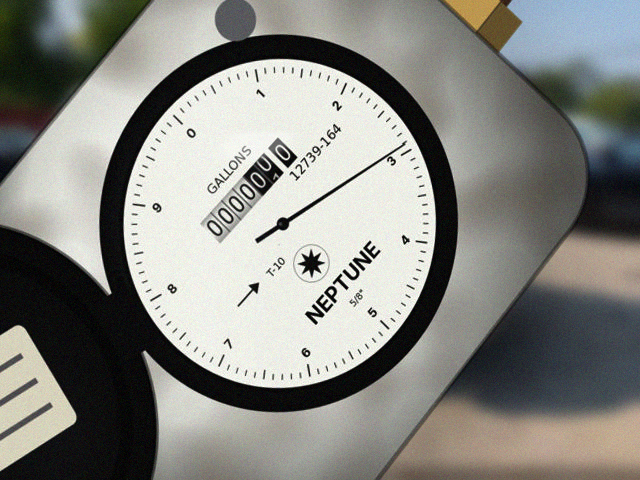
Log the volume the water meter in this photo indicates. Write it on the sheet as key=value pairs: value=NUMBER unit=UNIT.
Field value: value=2.9 unit=gal
